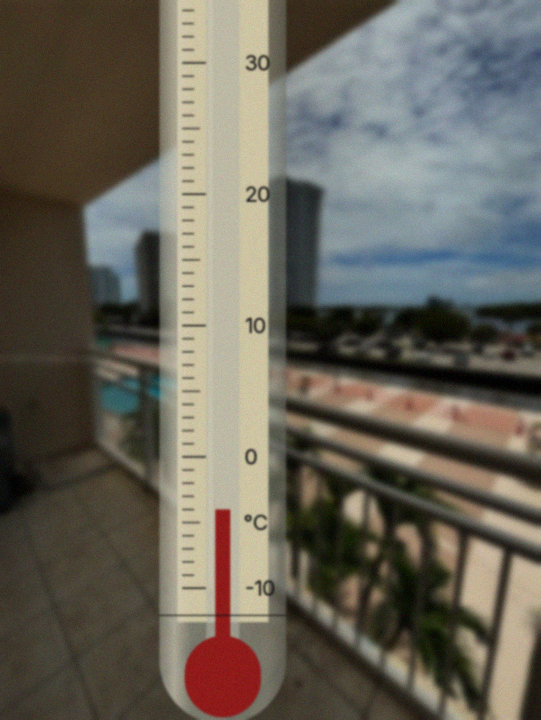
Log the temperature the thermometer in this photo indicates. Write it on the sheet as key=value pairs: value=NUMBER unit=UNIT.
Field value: value=-4 unit=°C
